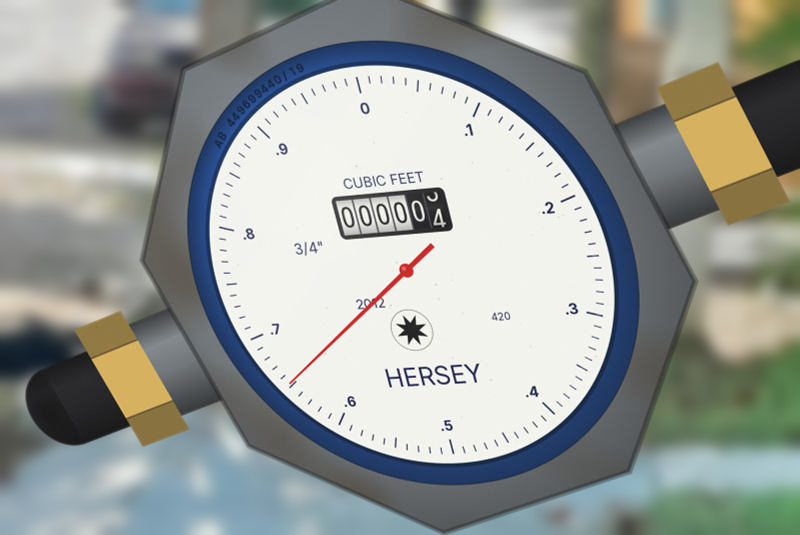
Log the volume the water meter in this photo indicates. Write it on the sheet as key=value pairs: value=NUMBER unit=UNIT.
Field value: value=3.65 unit=ft³
